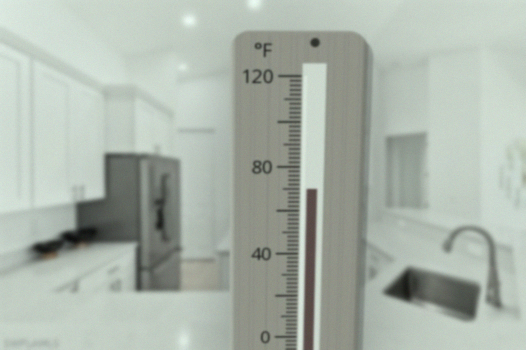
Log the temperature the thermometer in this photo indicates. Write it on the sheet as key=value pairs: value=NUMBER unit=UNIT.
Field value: value=70 unit=°F
